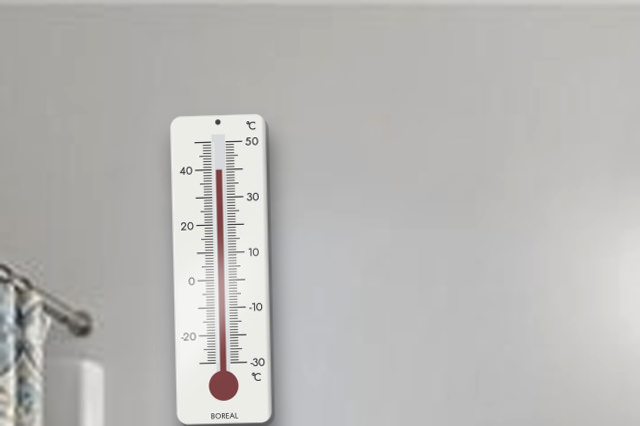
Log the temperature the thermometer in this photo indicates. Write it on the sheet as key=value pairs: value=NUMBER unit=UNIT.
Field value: value=40 unit=°C
